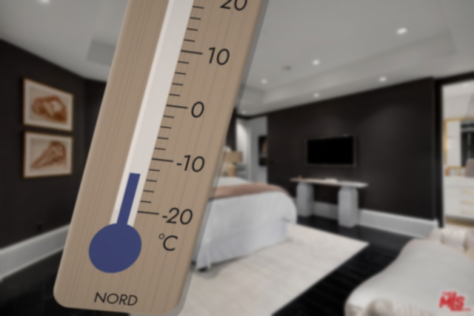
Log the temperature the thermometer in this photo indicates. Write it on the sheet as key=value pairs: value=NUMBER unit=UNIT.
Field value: value=-13 unit=°C
